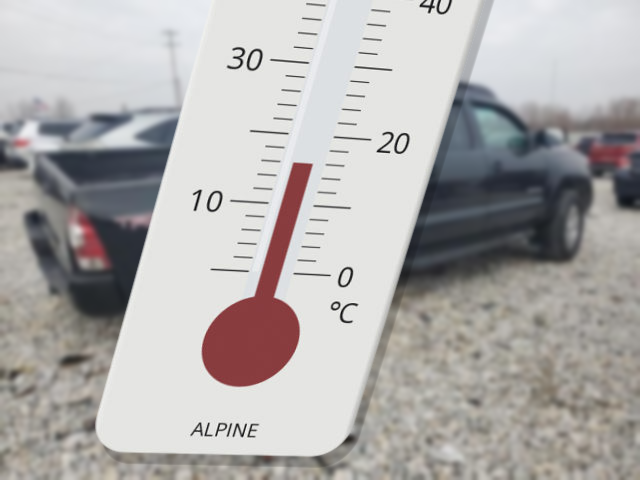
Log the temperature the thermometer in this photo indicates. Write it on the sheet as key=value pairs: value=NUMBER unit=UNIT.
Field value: value=16 unit=°C
